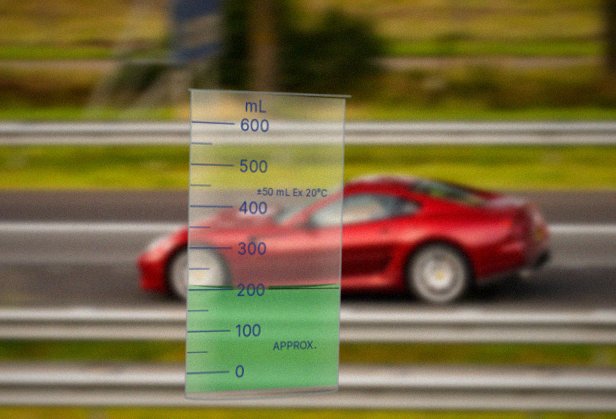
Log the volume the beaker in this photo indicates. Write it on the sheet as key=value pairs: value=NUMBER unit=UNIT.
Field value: value=200 unit=mL
